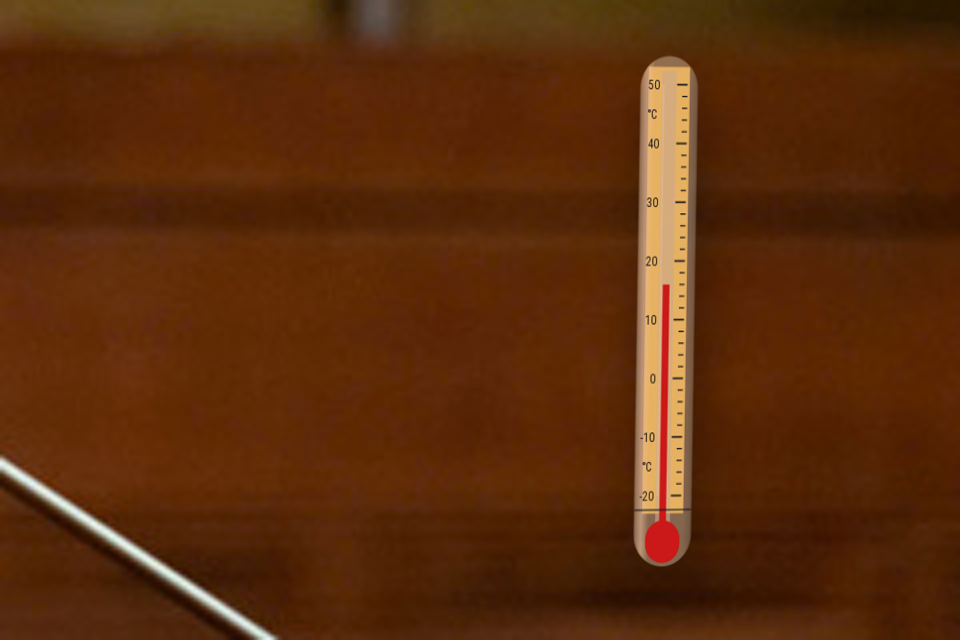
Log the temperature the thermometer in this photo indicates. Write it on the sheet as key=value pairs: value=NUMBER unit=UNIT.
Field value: value=16 unit=°C
